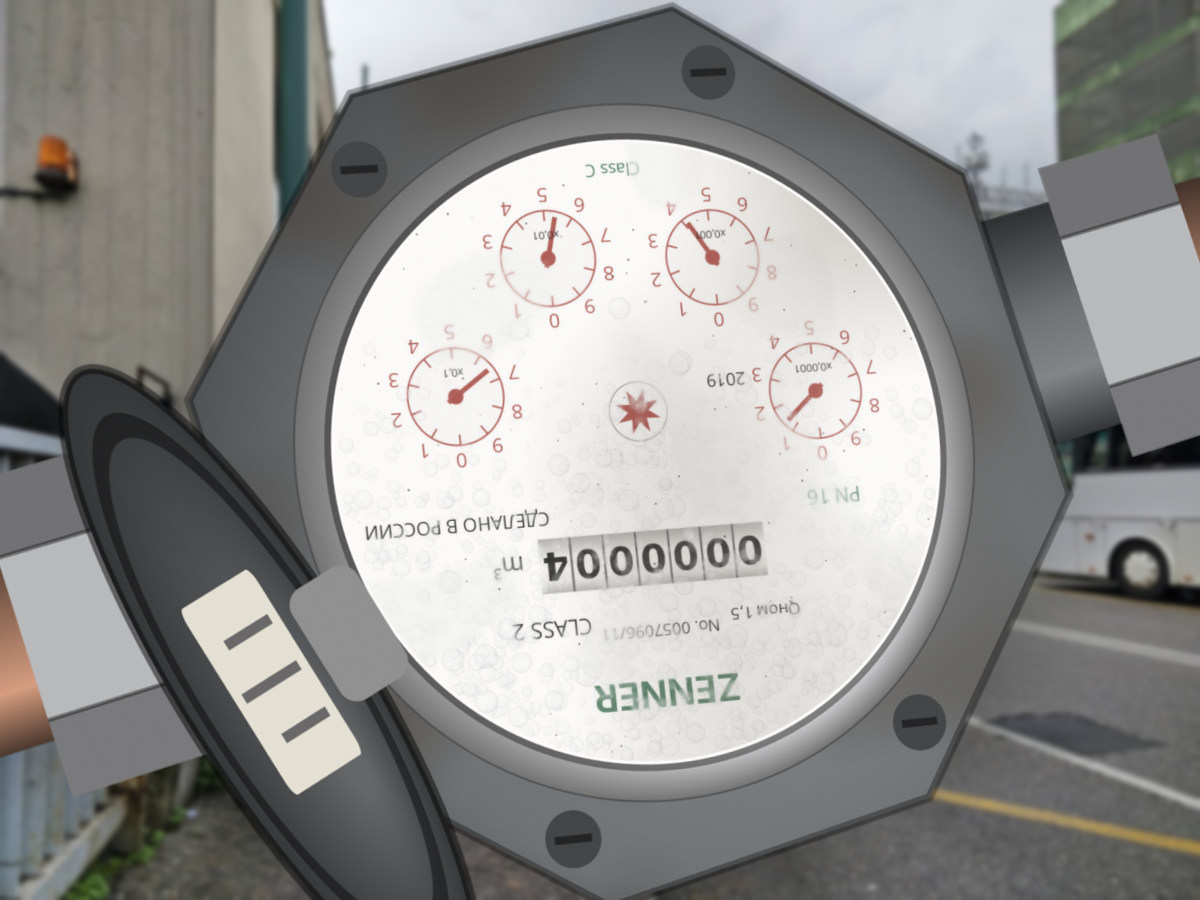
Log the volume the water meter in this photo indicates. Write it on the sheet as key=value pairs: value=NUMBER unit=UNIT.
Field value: value=4.6541 unit=m³
